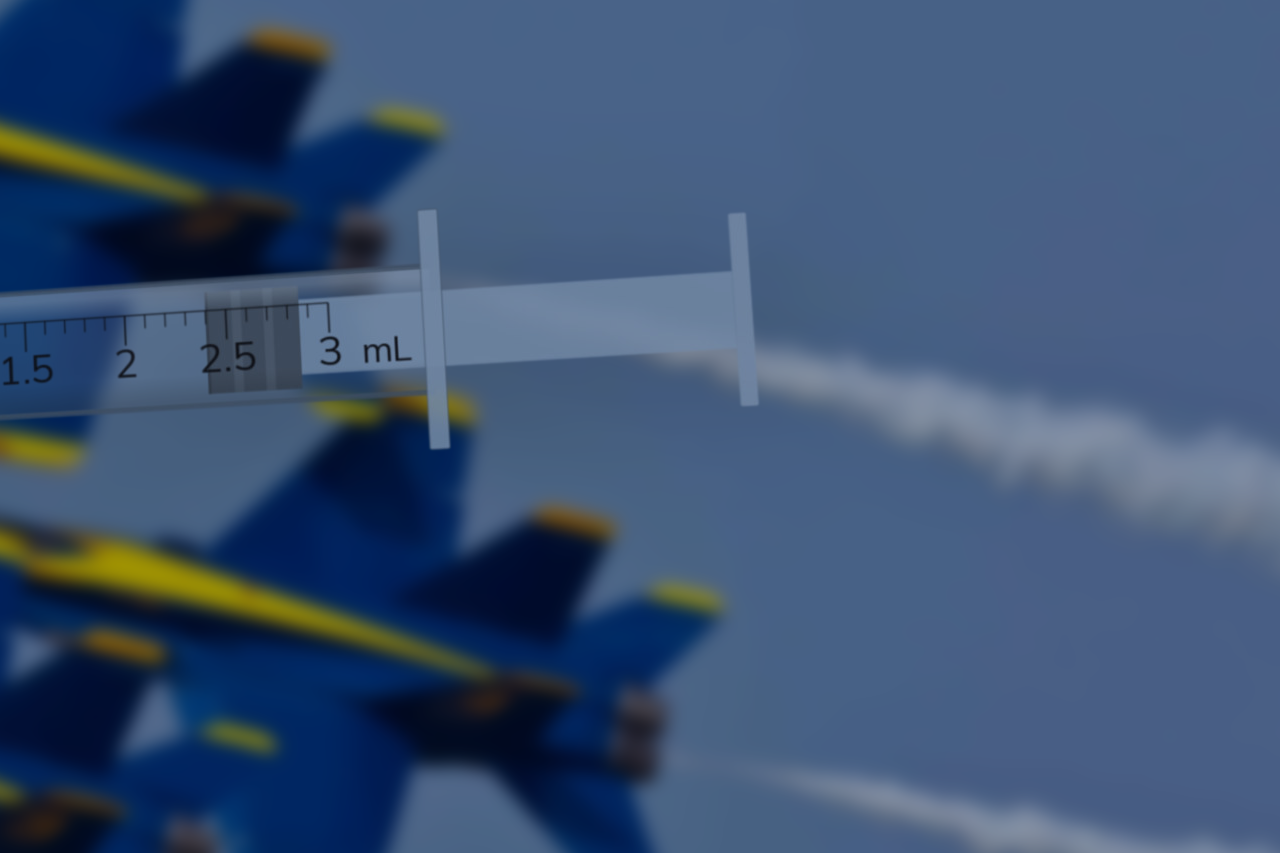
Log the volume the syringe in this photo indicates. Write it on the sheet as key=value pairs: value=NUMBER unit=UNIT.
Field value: value=2.4 unit=mL
